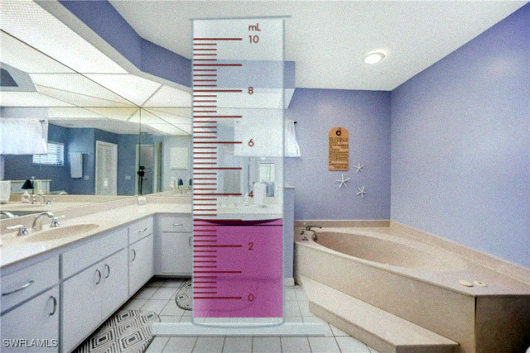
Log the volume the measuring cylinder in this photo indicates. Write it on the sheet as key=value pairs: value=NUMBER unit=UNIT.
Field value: value=2.8 unit=mL
